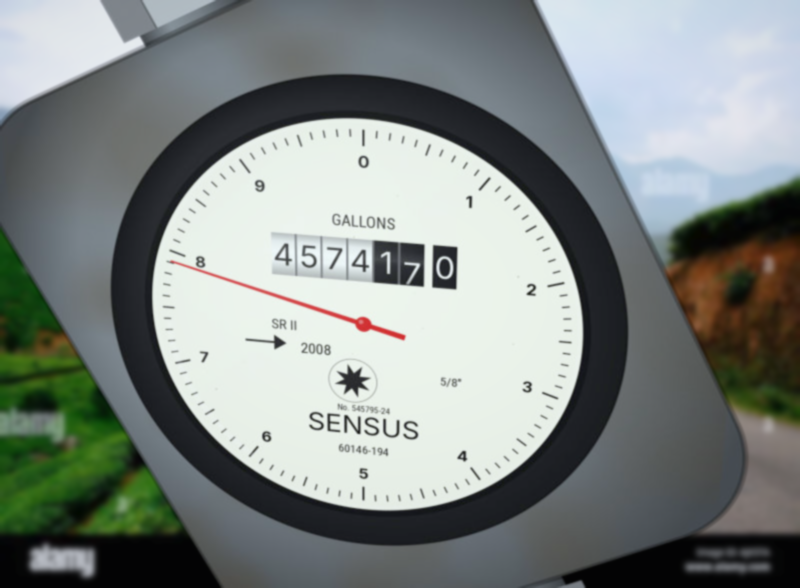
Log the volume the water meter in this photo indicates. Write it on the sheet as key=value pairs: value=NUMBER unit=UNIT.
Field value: value=4574167.9 unit=gal
